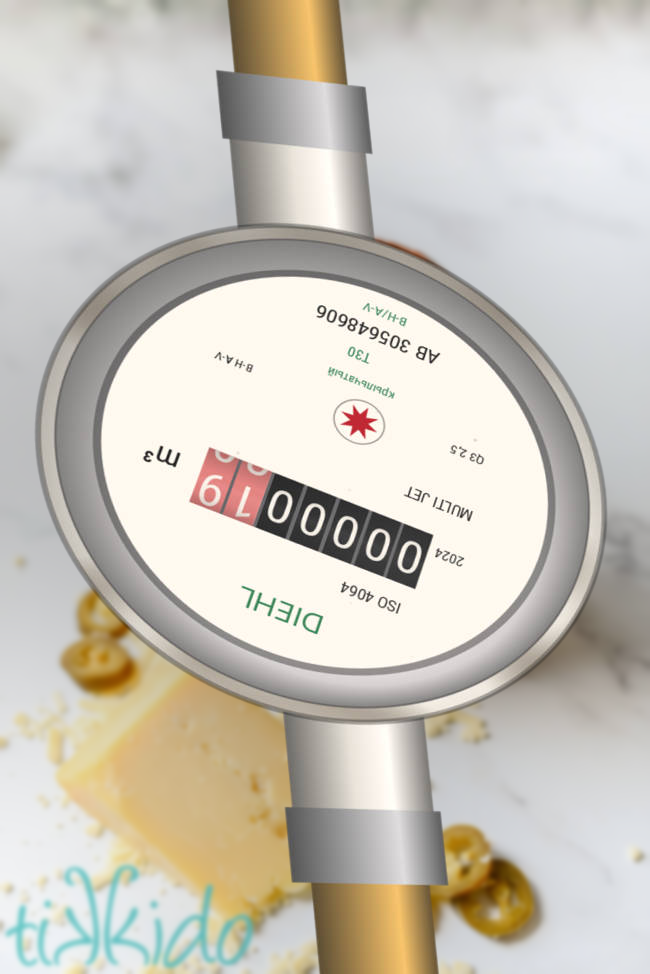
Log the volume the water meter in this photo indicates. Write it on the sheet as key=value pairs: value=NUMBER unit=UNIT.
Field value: value=0.19 unit=m³
